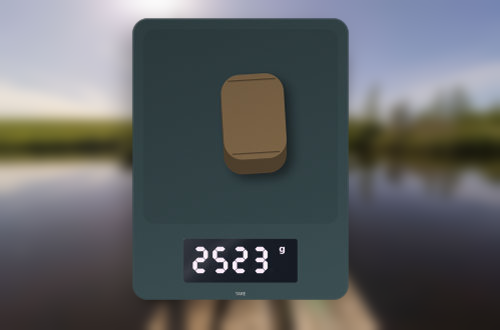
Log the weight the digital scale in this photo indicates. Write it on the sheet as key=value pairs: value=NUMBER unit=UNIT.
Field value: value=2523 unit=g
